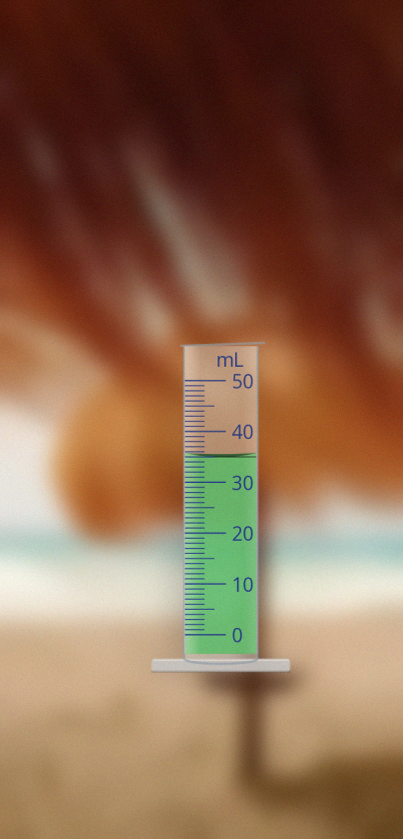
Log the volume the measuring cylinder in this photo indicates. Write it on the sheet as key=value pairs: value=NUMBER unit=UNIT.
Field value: value=35 unit=mL
